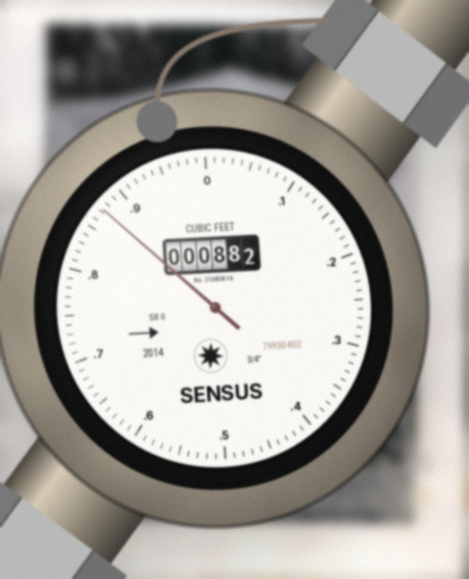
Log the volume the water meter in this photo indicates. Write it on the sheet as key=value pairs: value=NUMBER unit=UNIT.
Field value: value=881.87 unit=ft³
